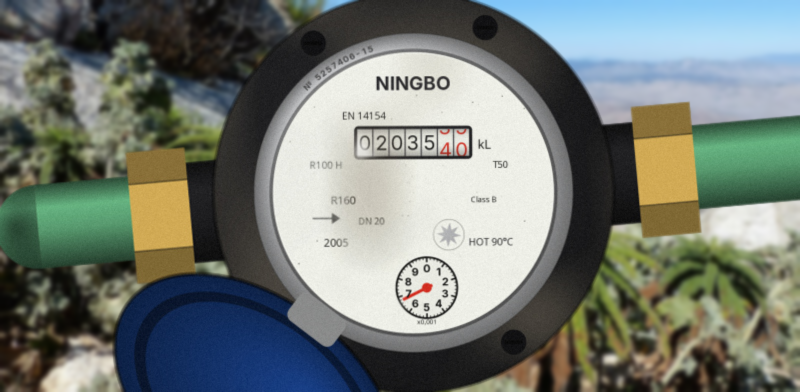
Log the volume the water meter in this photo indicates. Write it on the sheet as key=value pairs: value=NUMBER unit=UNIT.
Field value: value=2035.396 unit=kL
